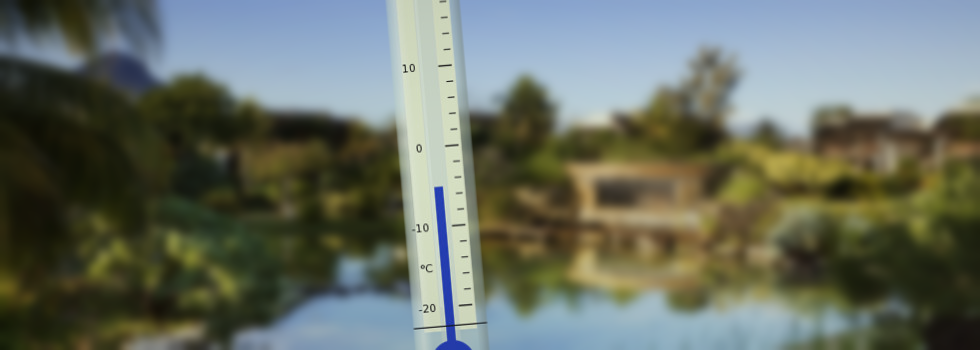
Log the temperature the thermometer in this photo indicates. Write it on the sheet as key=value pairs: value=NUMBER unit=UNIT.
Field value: value=-5 unit=°C
